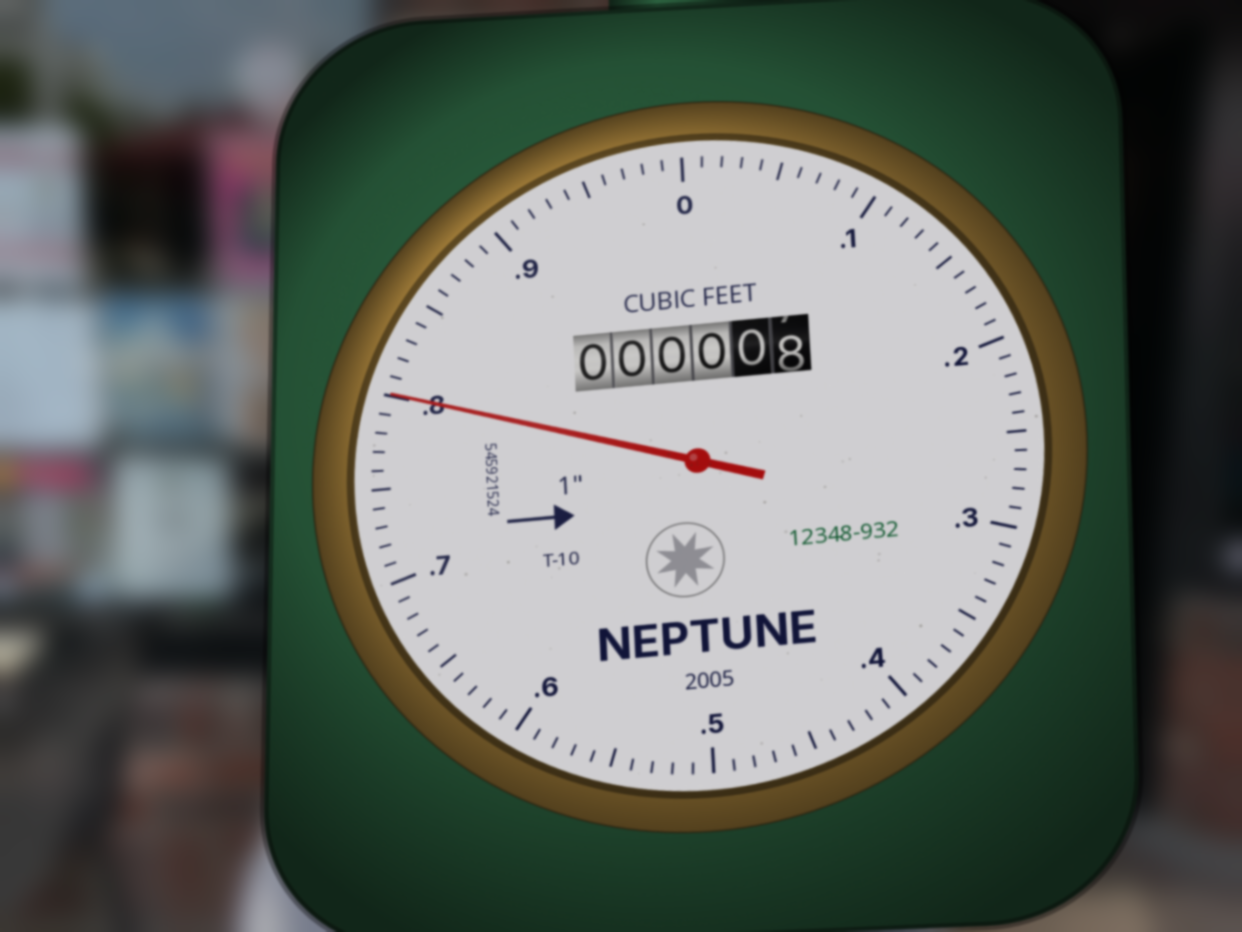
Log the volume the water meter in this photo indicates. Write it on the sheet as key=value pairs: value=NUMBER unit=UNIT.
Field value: value=7.80 unit=ft³
